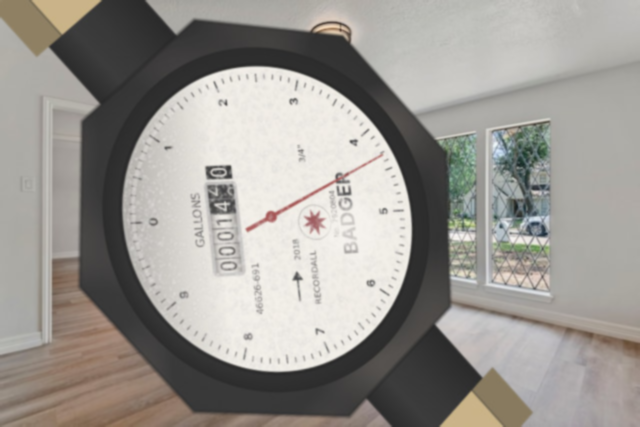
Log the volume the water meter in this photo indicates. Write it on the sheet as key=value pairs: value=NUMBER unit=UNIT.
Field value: value=1424.3 unit=gal
